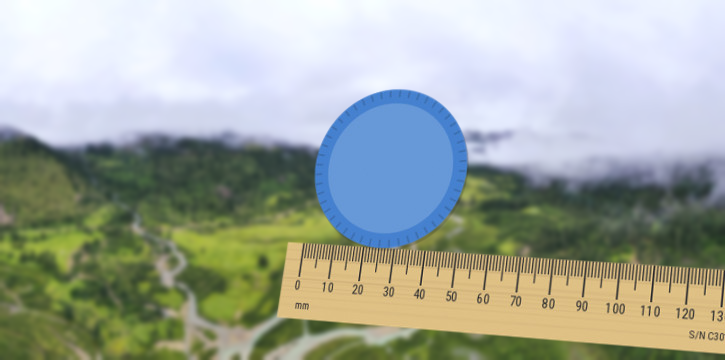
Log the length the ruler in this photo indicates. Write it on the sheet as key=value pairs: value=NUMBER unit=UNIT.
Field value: value=50 unit=mm
